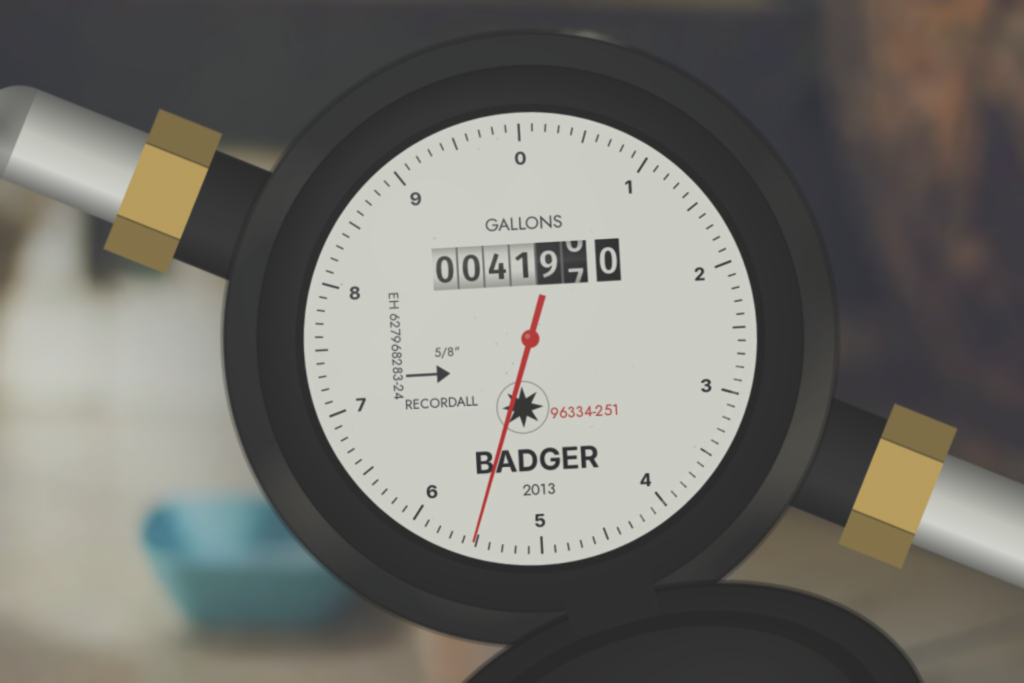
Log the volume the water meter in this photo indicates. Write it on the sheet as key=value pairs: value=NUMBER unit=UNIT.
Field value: value=41965.5 unit=gal
